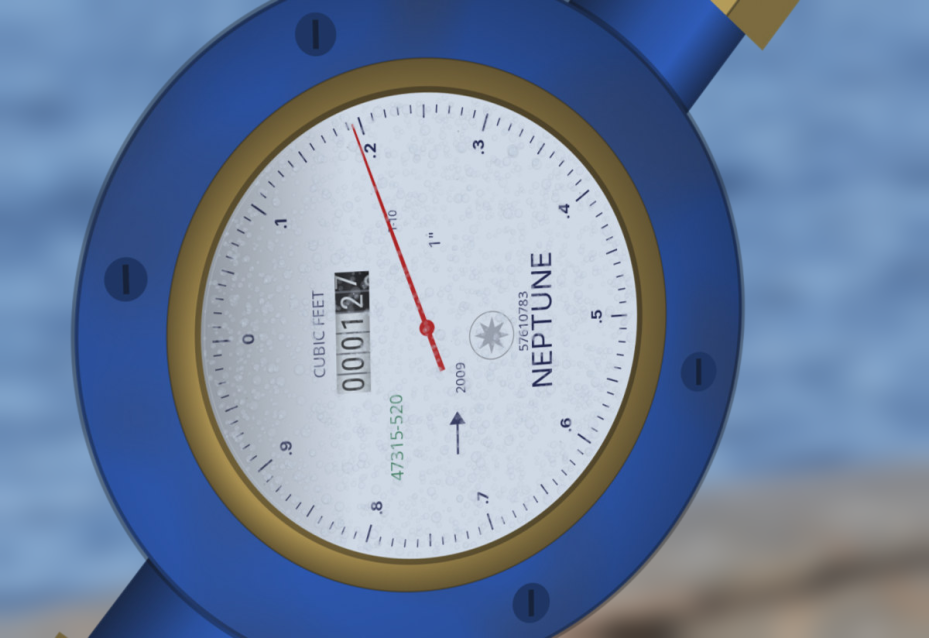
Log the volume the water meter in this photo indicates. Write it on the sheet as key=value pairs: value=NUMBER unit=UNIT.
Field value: value=127.19 unit=ft³
